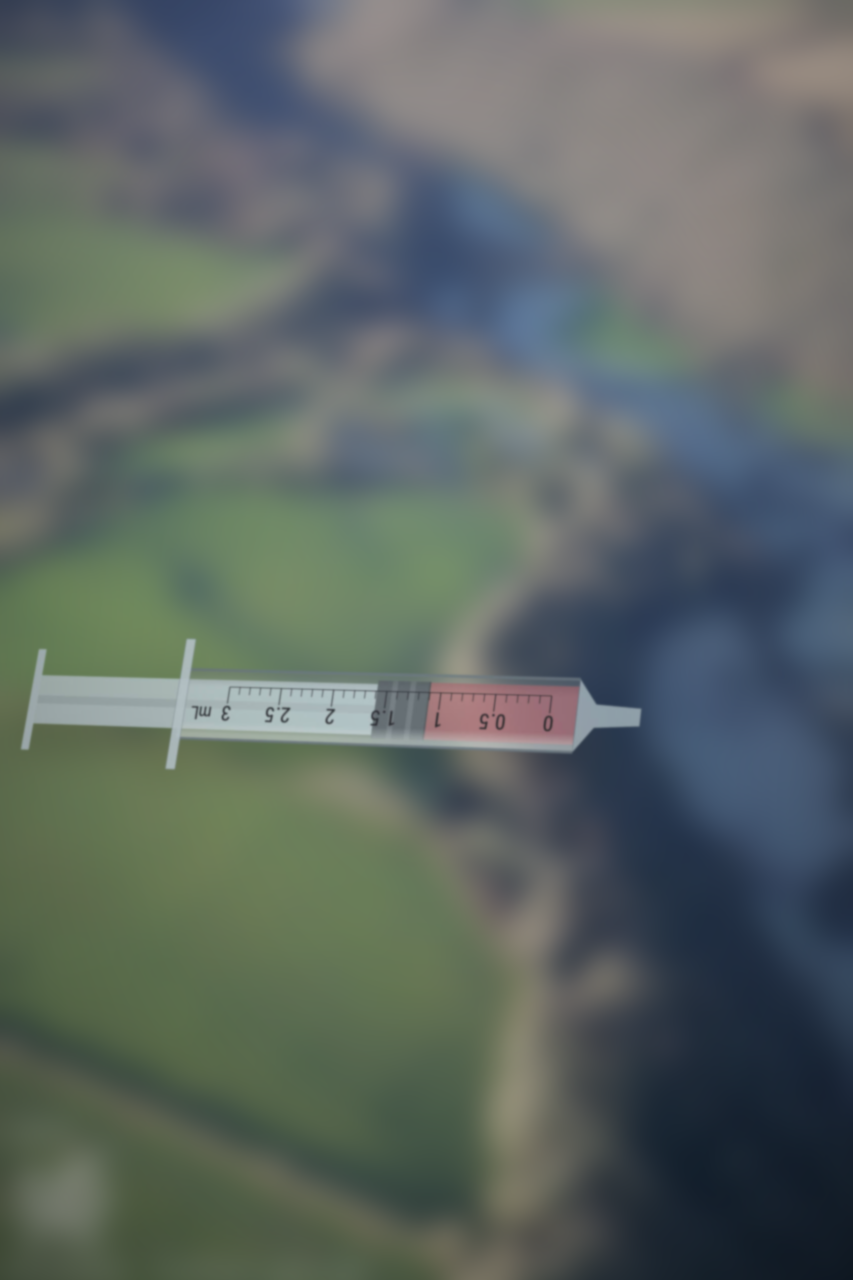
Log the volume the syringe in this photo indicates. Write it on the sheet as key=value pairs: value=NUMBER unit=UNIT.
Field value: value=1.1 unit=mL
